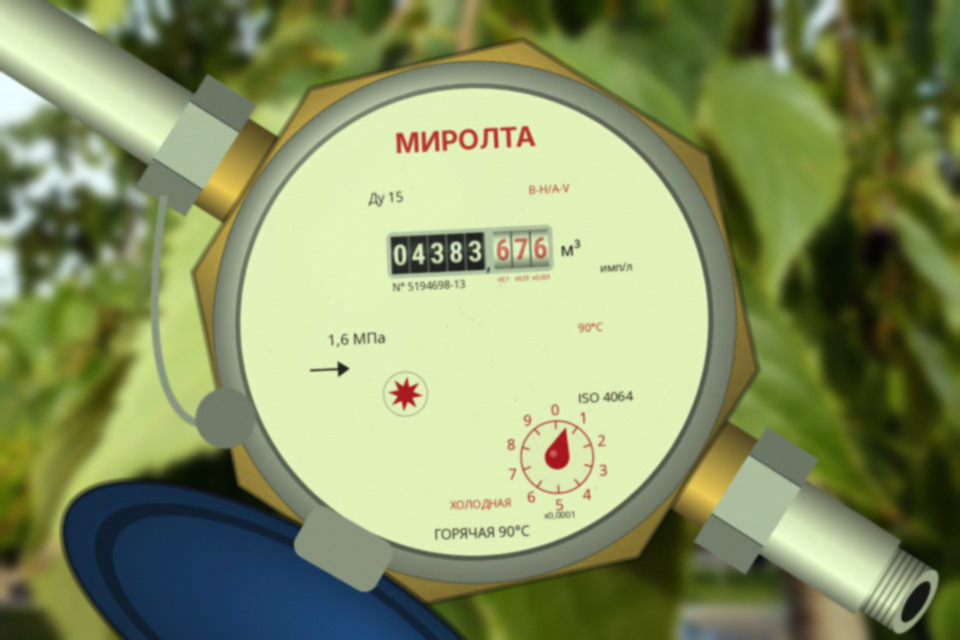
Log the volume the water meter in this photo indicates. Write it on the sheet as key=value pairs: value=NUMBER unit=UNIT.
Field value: value=4383.6760 unit=m³
